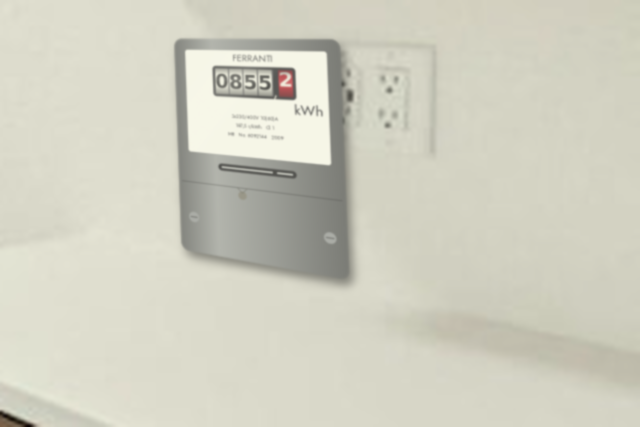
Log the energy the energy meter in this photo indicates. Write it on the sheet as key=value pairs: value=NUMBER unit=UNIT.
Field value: value=855.2 unit=kWh
